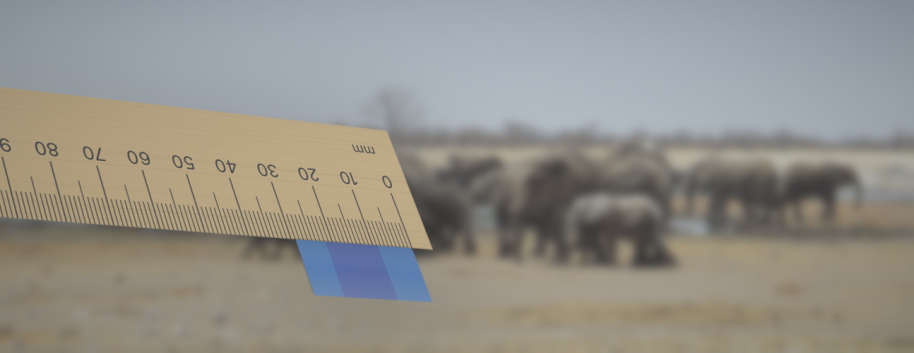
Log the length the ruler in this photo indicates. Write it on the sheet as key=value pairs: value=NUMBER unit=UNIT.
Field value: value=29 unit=mm
